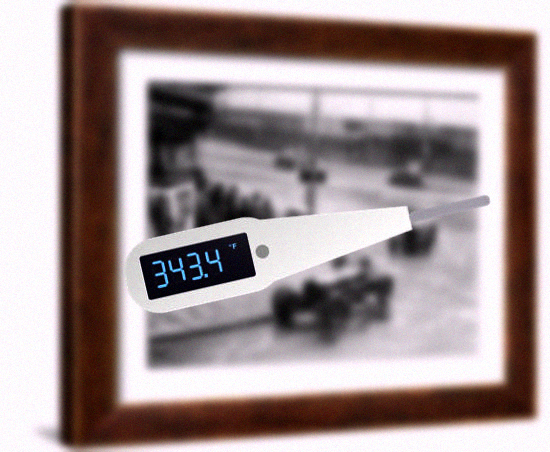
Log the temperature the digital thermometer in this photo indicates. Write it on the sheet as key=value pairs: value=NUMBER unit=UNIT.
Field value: value=343.4 unit=°F
